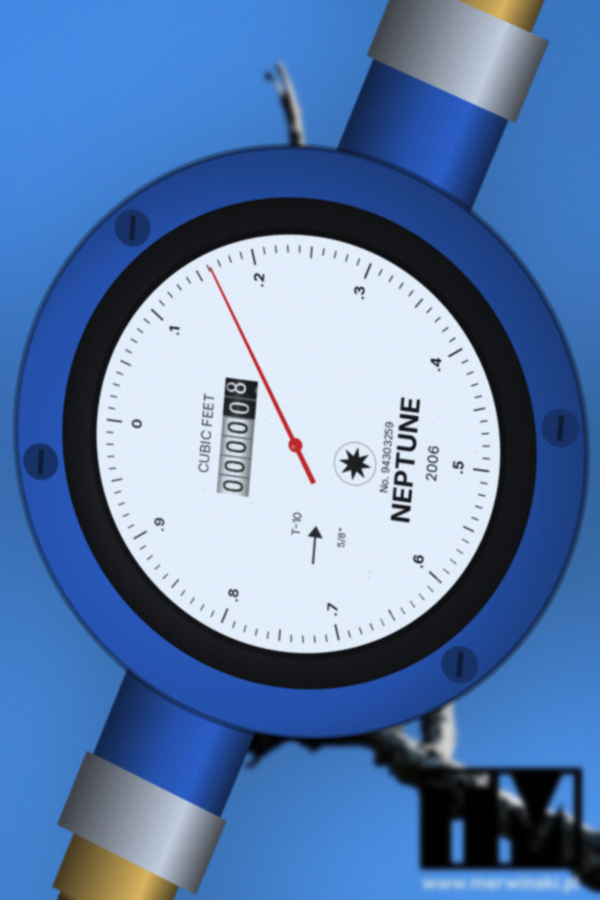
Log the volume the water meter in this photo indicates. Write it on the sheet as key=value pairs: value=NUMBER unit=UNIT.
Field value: value=8.16 unit=ft³
